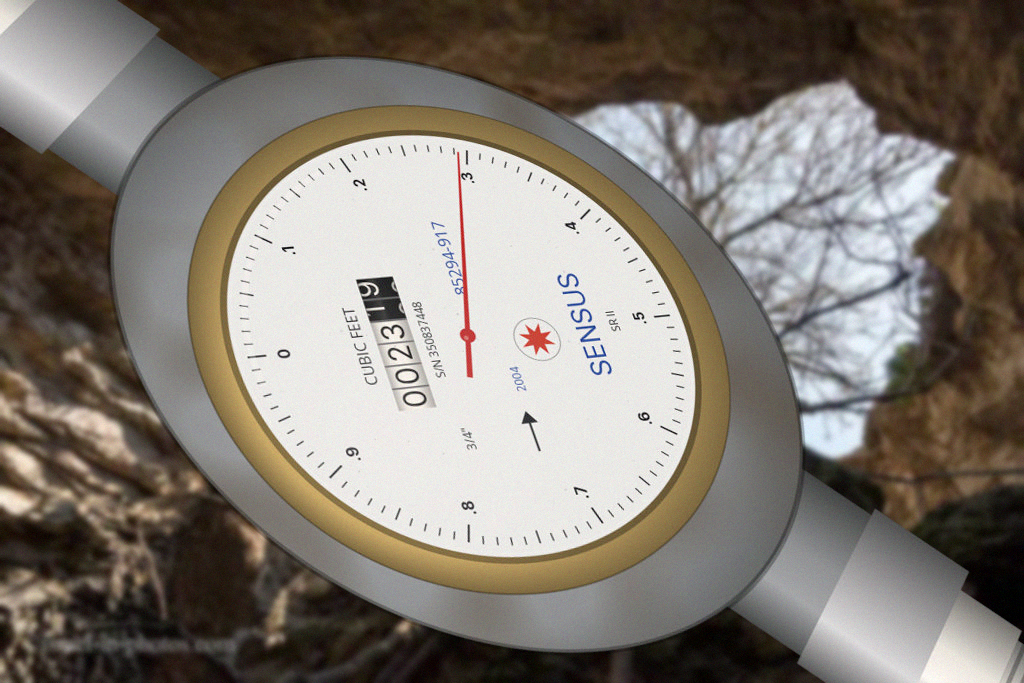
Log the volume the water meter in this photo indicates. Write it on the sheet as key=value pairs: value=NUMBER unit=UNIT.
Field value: value=2319.29 unit=ft³
